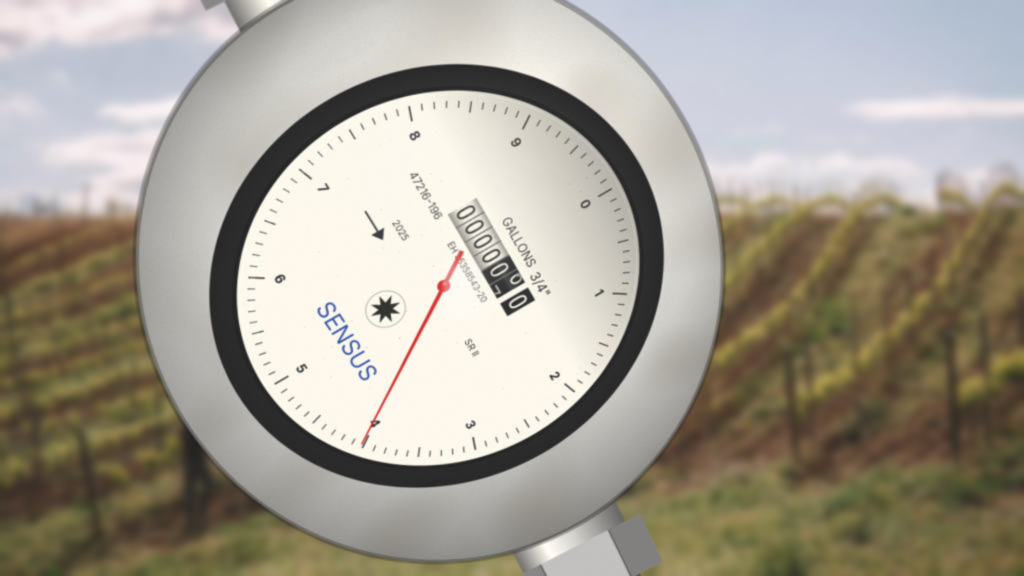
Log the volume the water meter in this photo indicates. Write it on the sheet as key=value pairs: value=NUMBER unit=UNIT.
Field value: value=64.0 unit=gal
